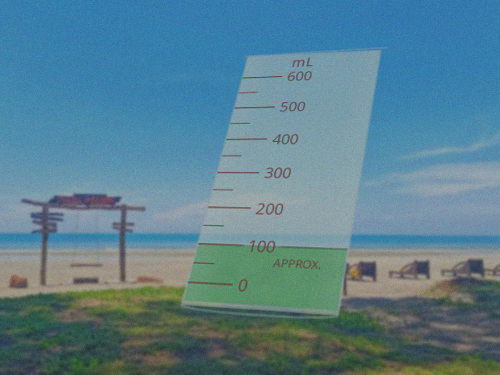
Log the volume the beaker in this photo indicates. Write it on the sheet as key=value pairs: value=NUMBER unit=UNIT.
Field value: value=100 unit=mL
